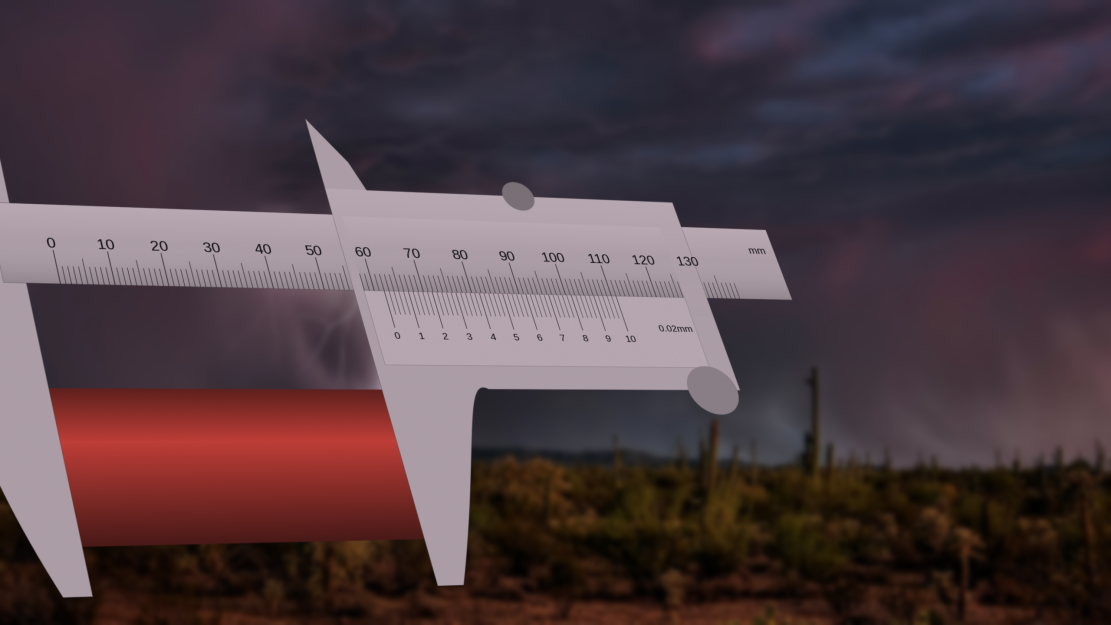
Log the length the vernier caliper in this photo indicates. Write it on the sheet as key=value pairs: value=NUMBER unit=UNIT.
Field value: value=62.0 unit=mm
